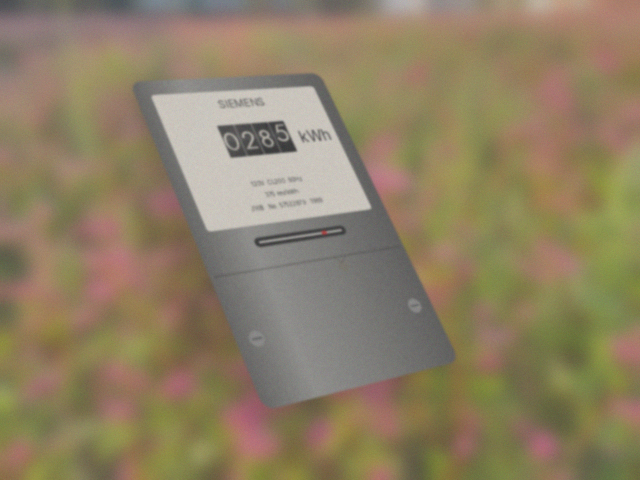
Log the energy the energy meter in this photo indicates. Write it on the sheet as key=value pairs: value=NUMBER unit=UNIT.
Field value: value=285 unit=kWh
